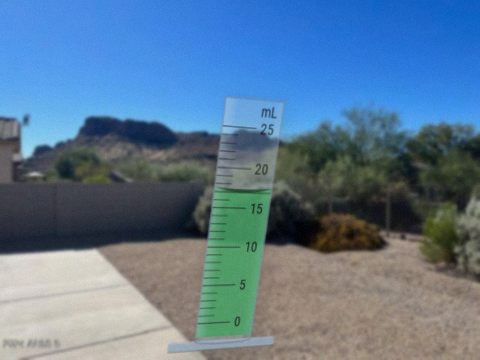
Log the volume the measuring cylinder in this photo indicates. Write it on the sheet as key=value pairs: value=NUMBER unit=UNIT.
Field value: value=17 unit=mL
